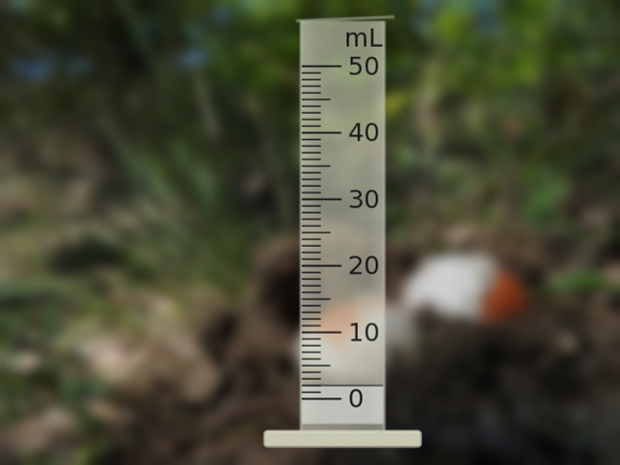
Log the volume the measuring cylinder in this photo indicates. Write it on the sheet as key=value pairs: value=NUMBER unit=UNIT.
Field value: value=2 unit=mL
